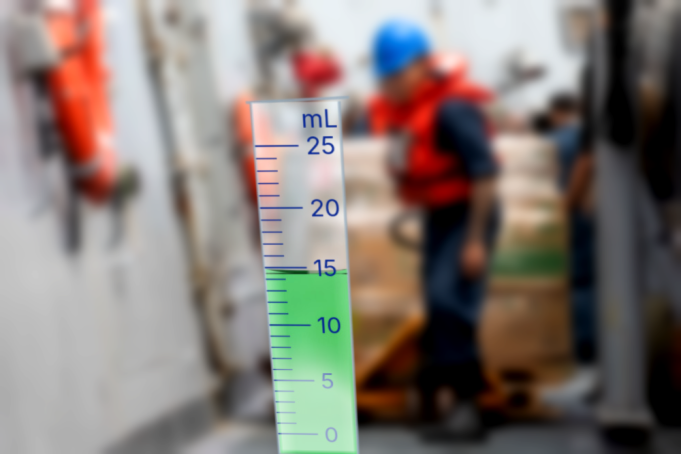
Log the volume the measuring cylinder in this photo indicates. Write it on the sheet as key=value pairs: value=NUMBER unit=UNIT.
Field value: value=14.5 unit=mL
